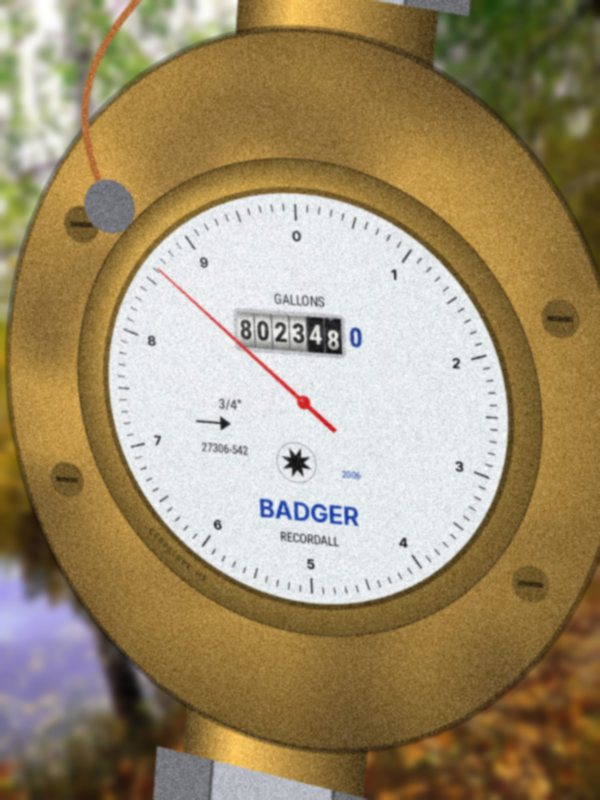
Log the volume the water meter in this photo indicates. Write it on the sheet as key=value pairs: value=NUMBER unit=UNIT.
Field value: value=8023478.6 unit=gal
